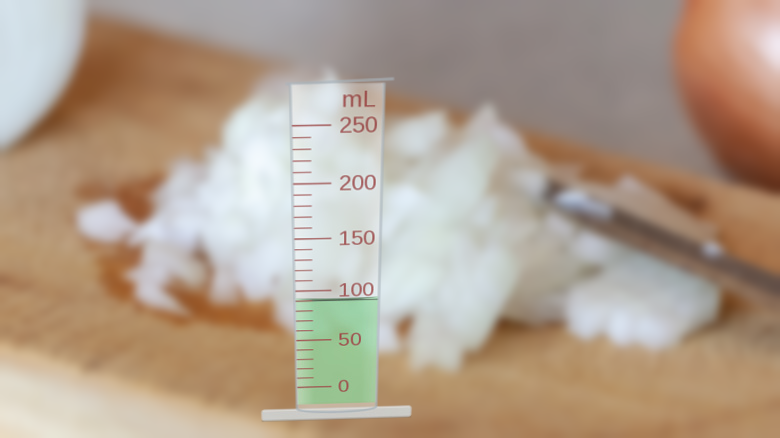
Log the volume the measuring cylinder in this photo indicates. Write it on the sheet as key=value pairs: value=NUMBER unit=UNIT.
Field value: value=90 unit=mL
